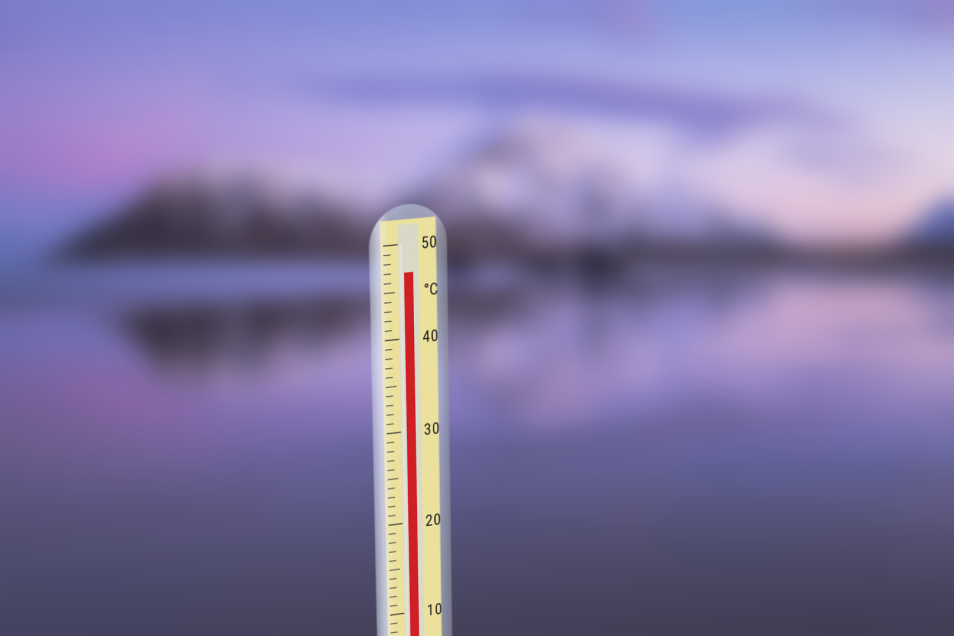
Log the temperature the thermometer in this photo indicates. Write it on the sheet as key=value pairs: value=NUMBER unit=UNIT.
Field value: value=47 unit=°C
